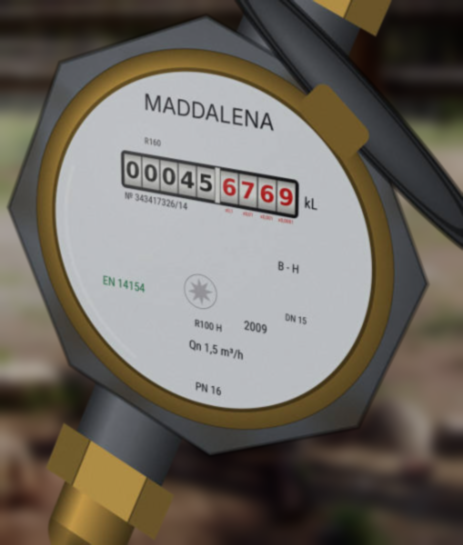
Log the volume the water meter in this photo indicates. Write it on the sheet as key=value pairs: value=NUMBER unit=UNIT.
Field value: value=45.6769 unit=kL
